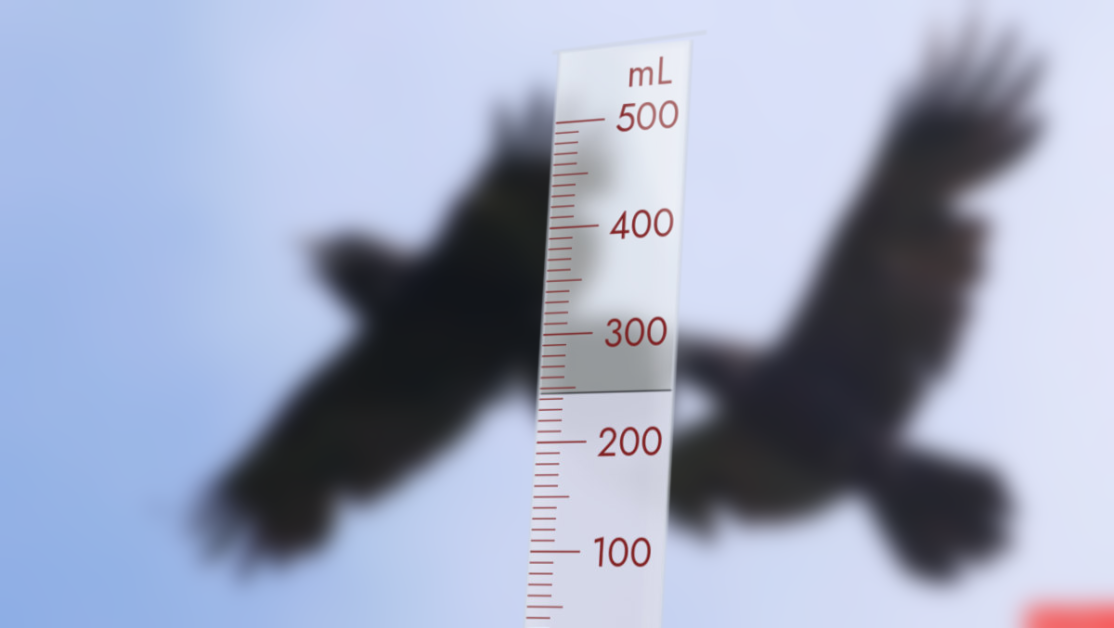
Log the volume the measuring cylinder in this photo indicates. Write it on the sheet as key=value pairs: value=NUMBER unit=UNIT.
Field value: value=245 unit=mL
